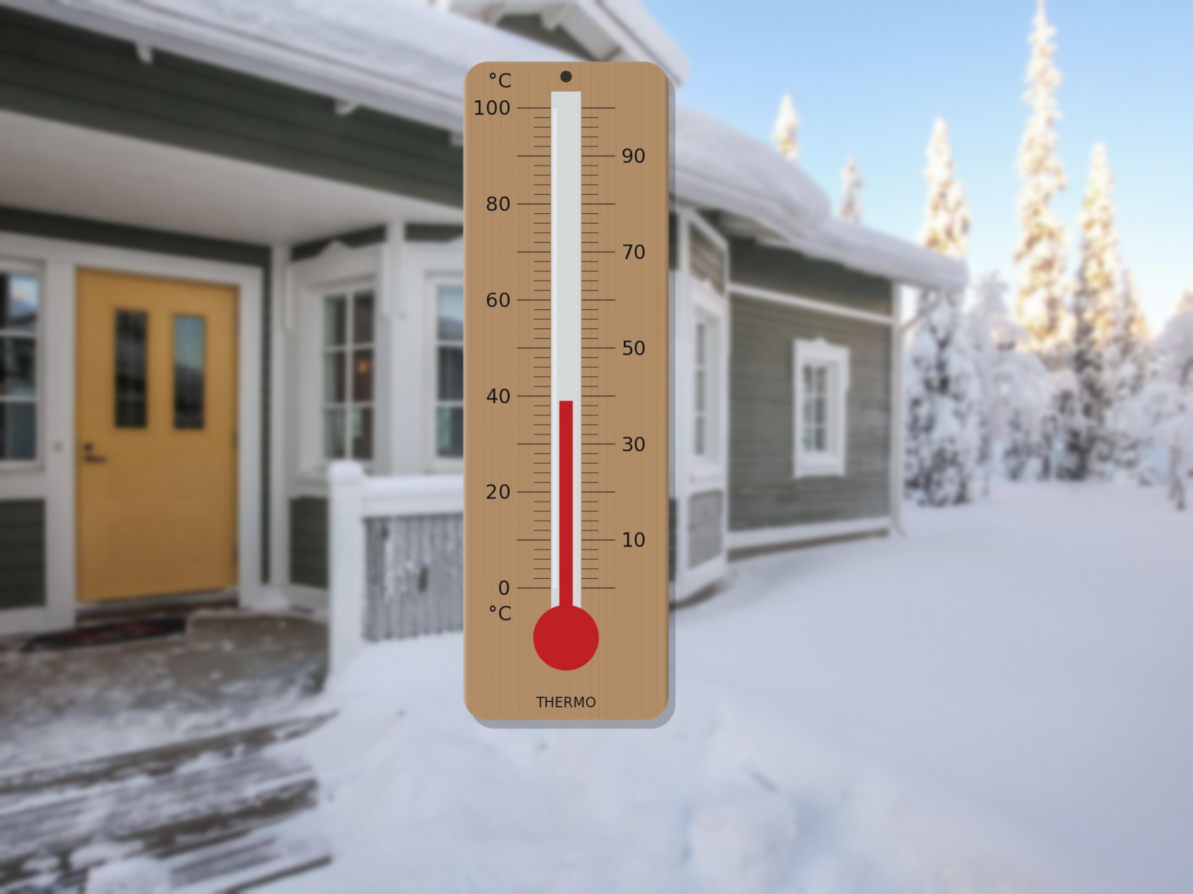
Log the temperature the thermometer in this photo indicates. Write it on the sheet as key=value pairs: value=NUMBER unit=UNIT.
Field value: value=39 unit=°C
